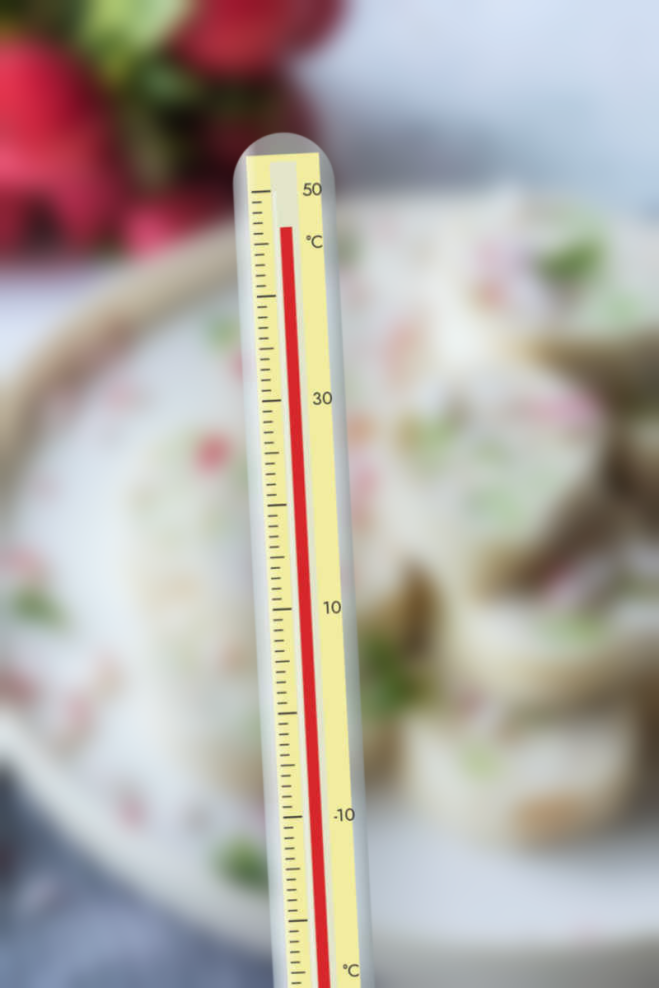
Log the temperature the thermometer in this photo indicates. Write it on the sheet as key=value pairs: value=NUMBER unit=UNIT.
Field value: value=46.5 unit=°C
